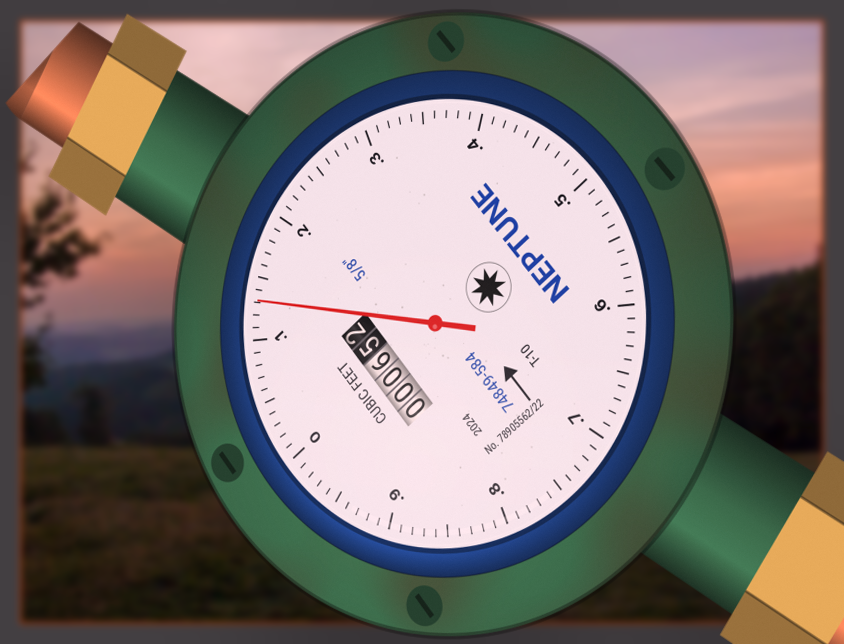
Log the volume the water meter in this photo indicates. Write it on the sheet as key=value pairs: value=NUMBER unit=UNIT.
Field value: value=652.13 unit=ft³
